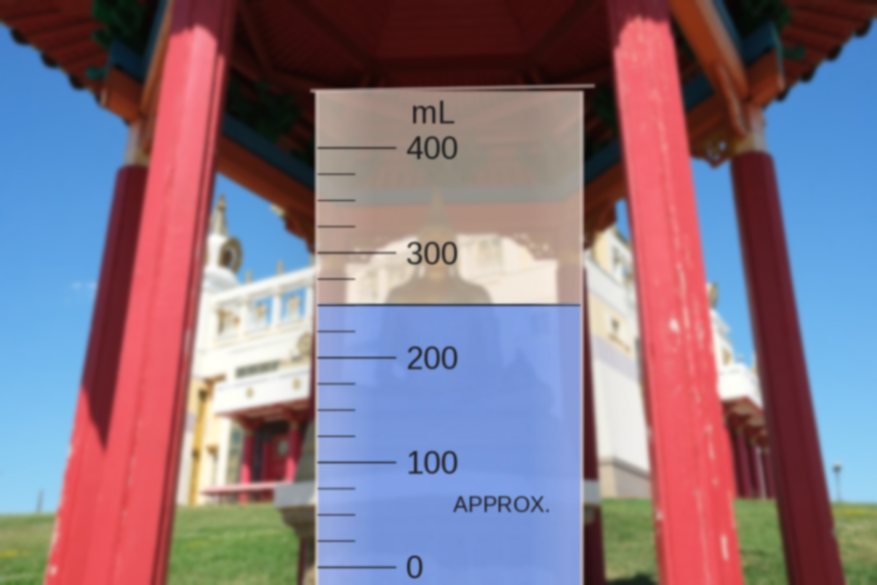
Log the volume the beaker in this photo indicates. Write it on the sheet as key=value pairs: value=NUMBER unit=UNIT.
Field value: value=250 unit=mL
